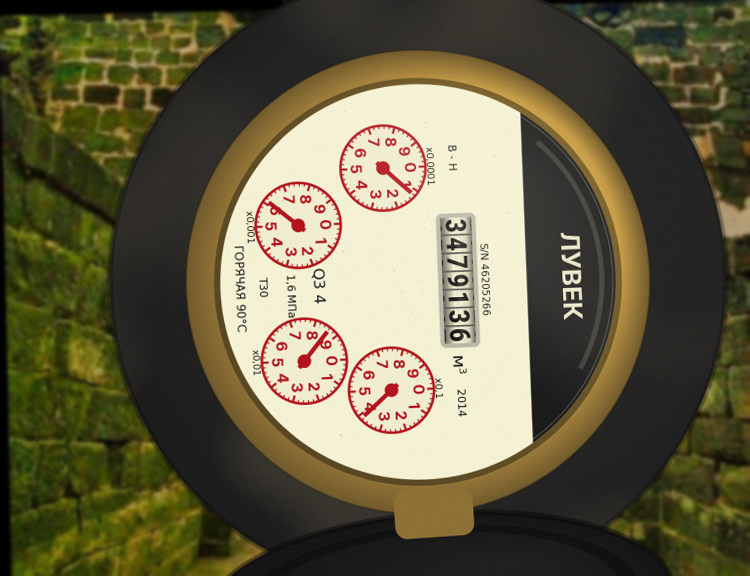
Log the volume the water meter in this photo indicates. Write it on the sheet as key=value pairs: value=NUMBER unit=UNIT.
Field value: value=3479136.3861 unit=m³
